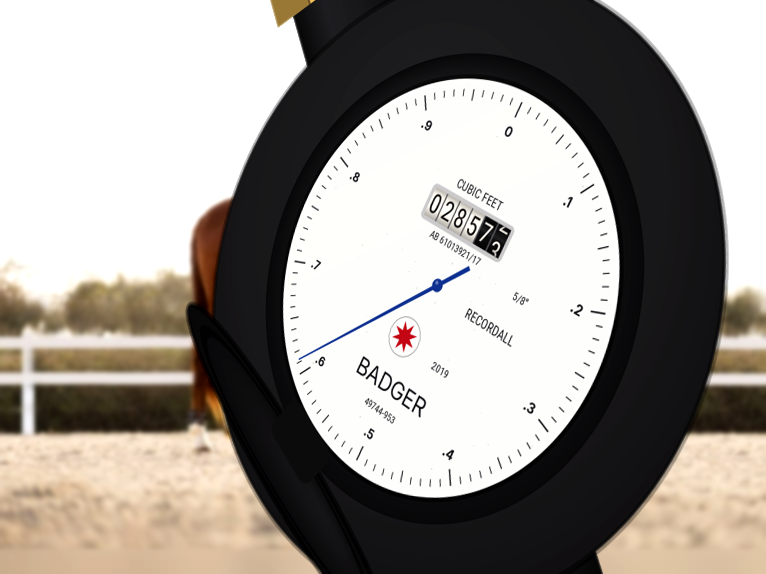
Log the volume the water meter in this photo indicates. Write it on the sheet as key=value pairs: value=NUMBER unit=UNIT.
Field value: value=28572.61 unit=ft³
